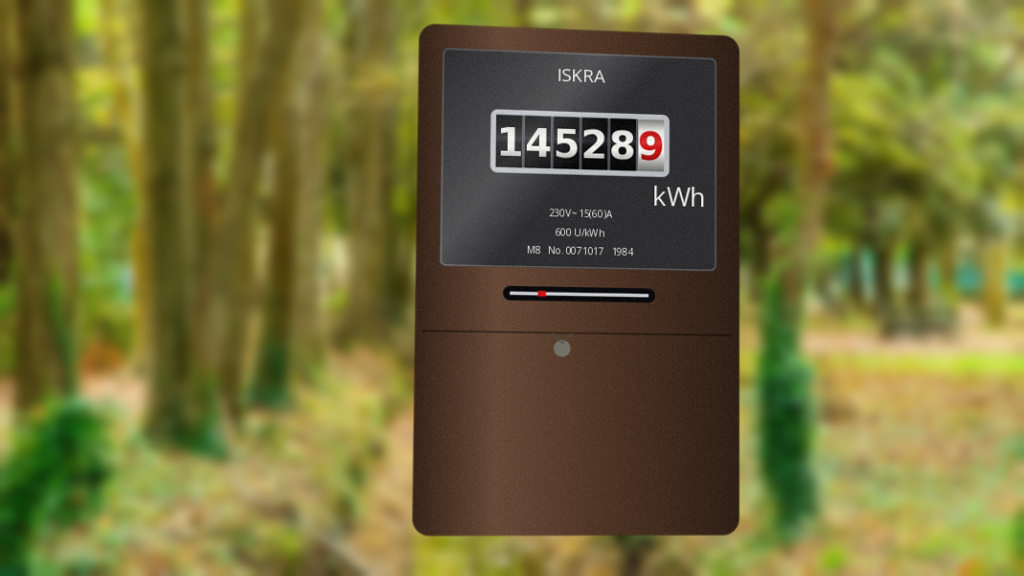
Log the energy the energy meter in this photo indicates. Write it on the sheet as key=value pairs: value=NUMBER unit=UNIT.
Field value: value=14528.9 unit=kWh
